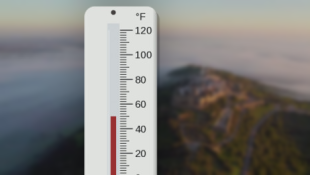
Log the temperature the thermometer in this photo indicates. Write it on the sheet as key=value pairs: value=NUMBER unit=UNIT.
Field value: value=50 unit=°F
